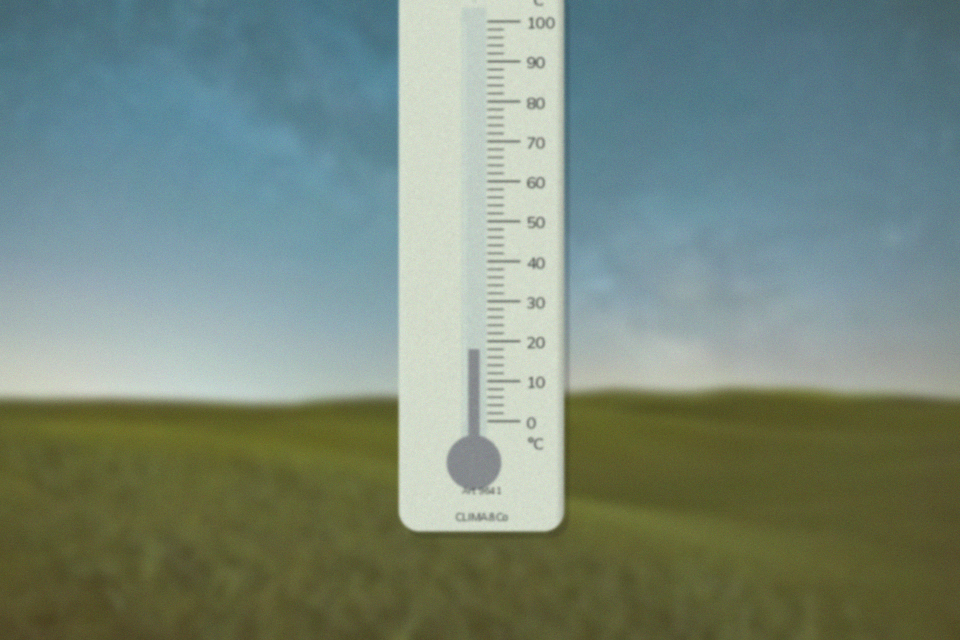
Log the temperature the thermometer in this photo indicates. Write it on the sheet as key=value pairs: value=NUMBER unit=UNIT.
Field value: value=18 unit=°C
